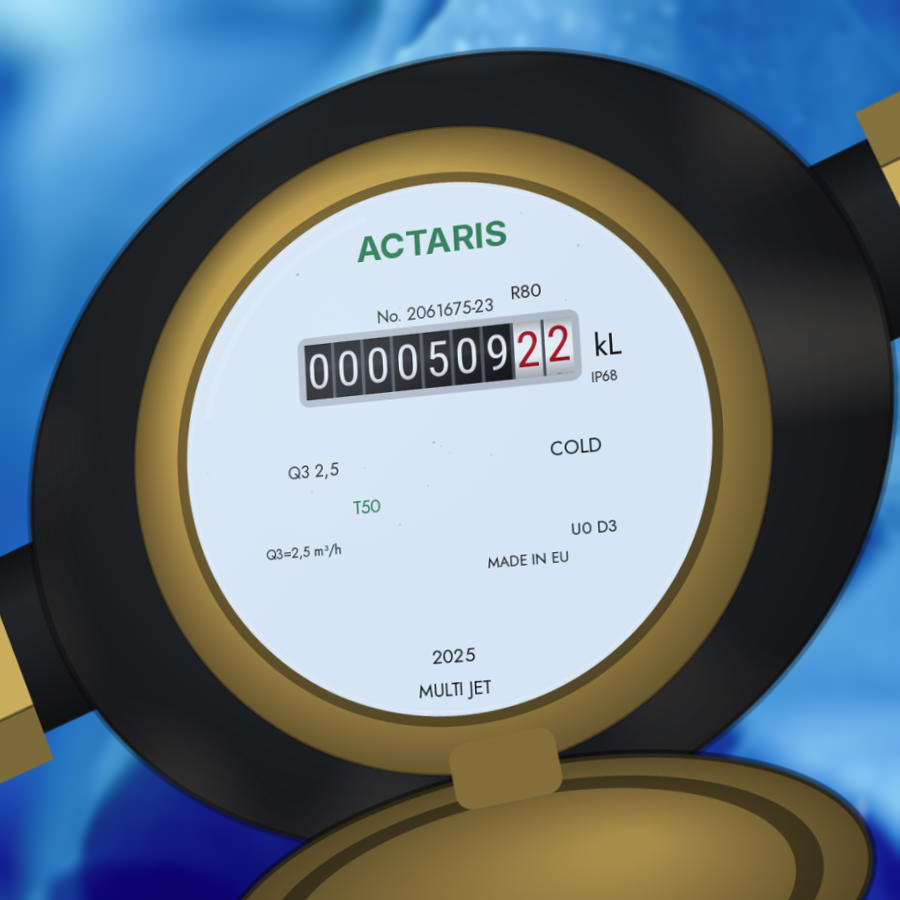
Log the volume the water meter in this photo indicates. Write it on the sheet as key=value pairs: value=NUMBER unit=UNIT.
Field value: value=509.22 unit=kL
